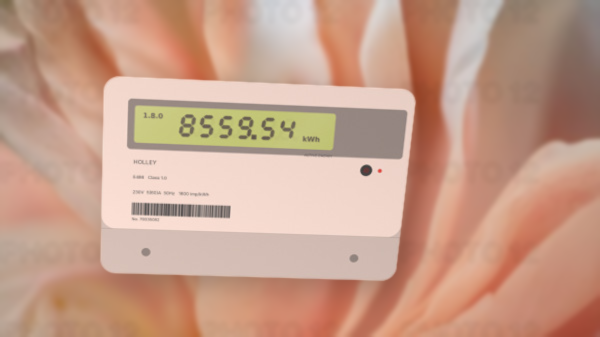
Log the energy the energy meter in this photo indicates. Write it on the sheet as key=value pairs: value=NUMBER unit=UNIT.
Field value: value=8559.54 unit=kWh
